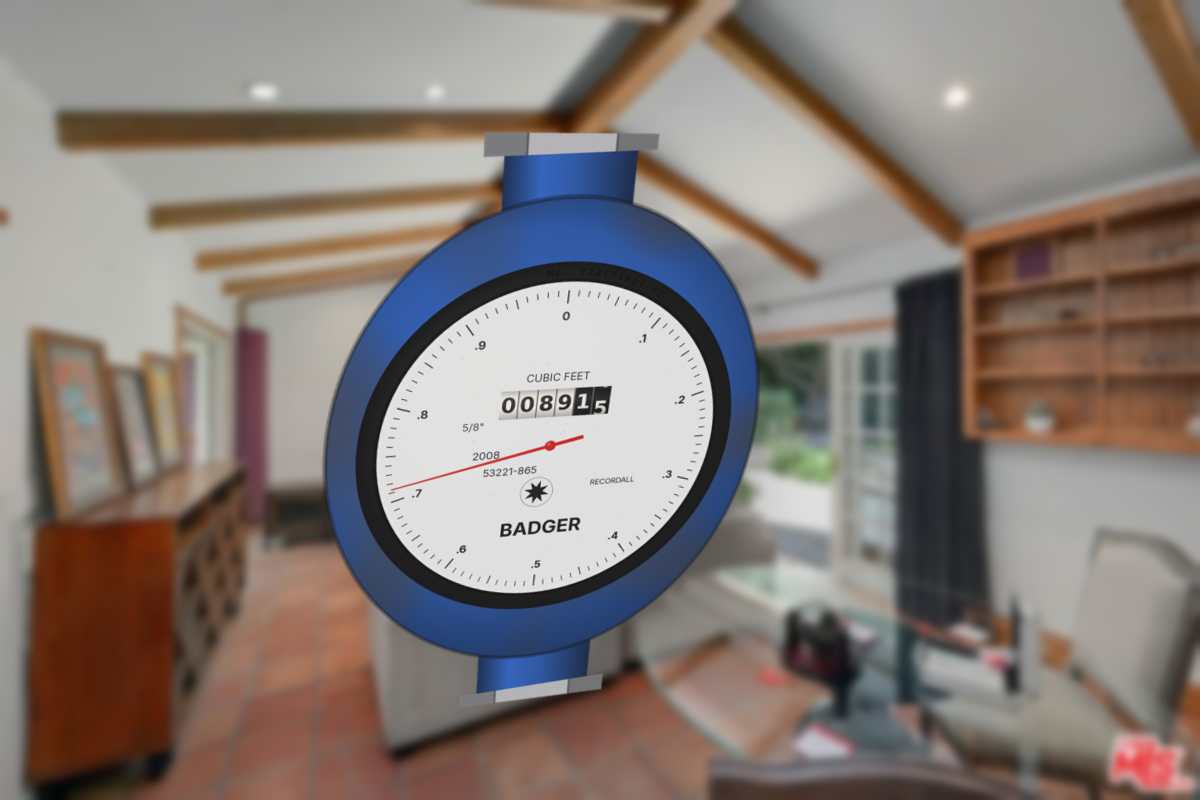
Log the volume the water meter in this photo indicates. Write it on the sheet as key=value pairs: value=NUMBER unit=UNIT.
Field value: value=8914.71 unit=ft³
